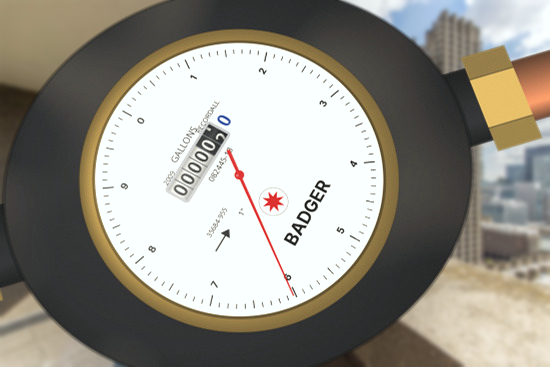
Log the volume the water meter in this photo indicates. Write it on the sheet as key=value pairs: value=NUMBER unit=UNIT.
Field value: value=16.0 unit=gal
